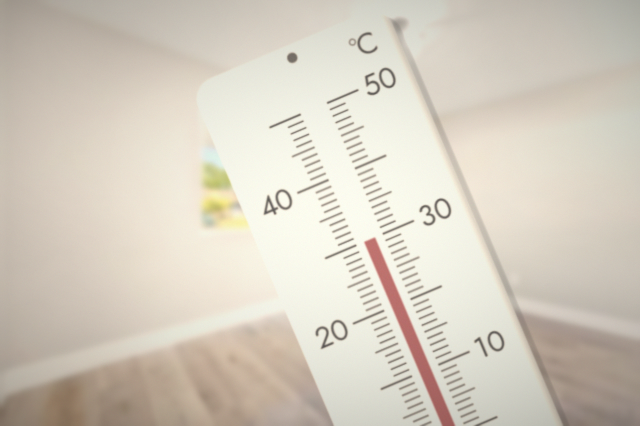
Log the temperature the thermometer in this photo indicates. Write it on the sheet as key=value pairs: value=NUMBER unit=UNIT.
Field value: value=30 unit=°C
